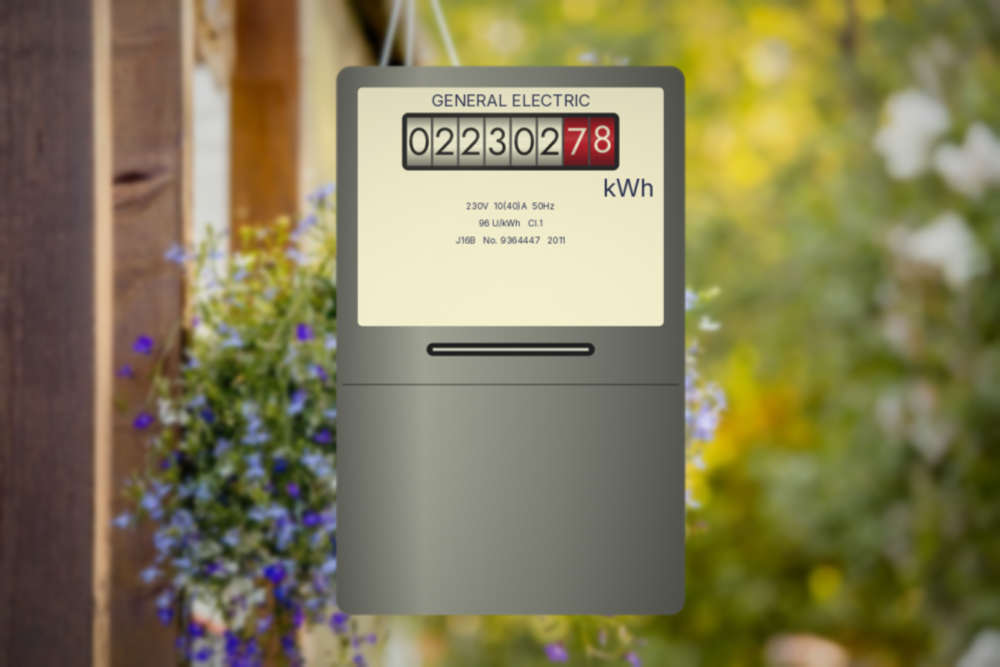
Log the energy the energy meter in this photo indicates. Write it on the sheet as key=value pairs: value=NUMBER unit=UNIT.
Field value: value=22302.78 unit=kWh
